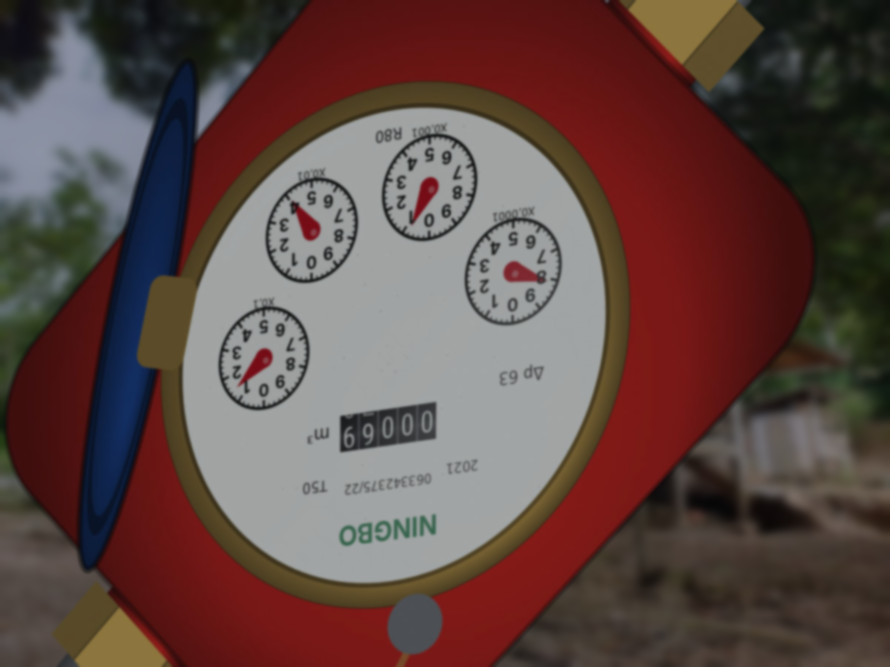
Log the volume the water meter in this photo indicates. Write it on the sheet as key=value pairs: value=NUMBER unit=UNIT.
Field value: value=69.1408 unit=m³
